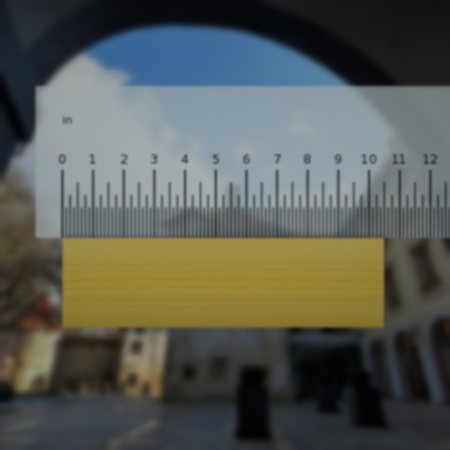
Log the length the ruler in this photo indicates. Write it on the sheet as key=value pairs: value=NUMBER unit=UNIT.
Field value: value=10.5 unit=in
